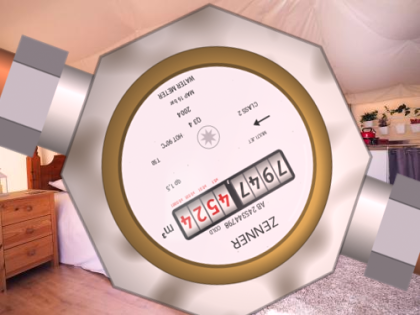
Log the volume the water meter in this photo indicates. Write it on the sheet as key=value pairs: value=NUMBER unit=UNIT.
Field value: value=7947.4524 unit=m³
